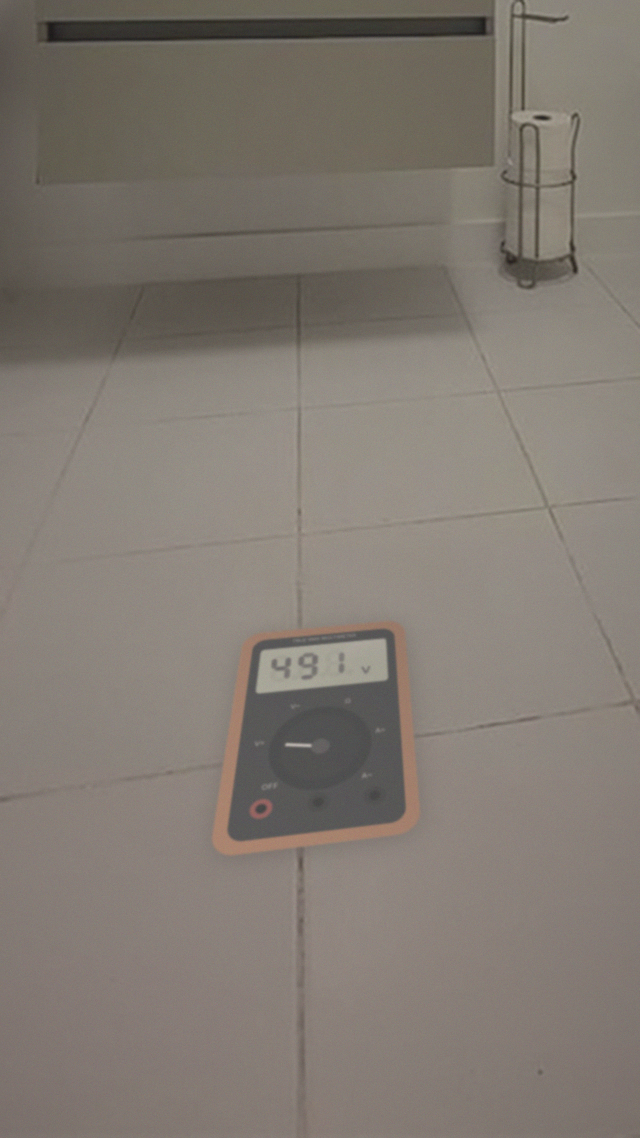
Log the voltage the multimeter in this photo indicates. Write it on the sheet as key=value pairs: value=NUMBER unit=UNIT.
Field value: value=491 unit=V
